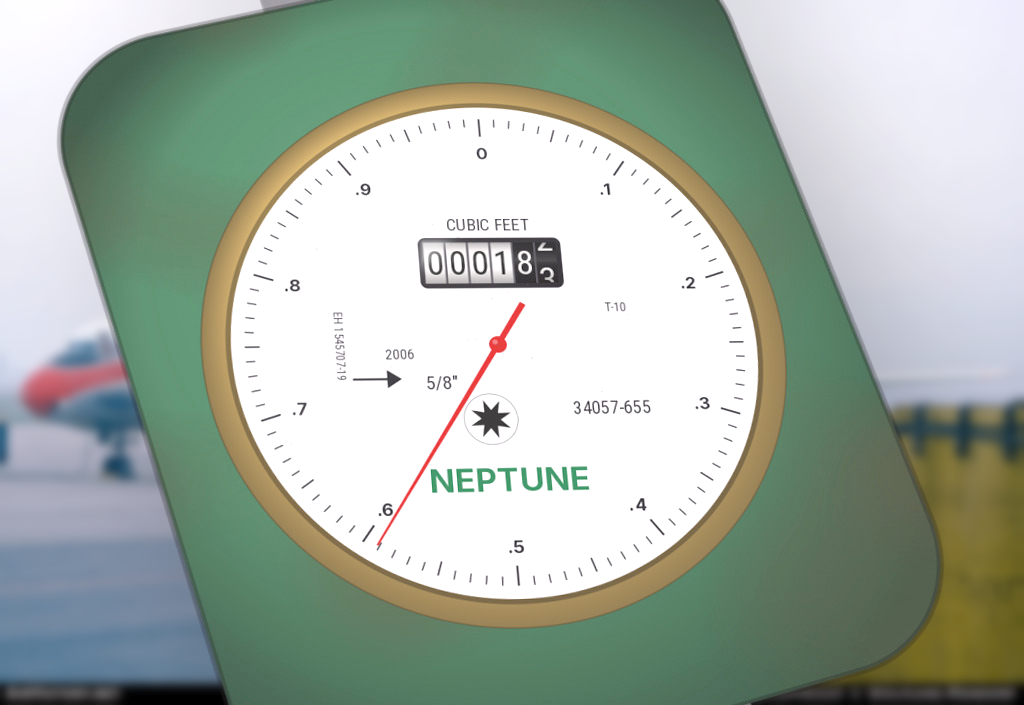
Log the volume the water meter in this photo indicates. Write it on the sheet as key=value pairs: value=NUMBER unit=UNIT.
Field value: value=182.59 unit=ft³
